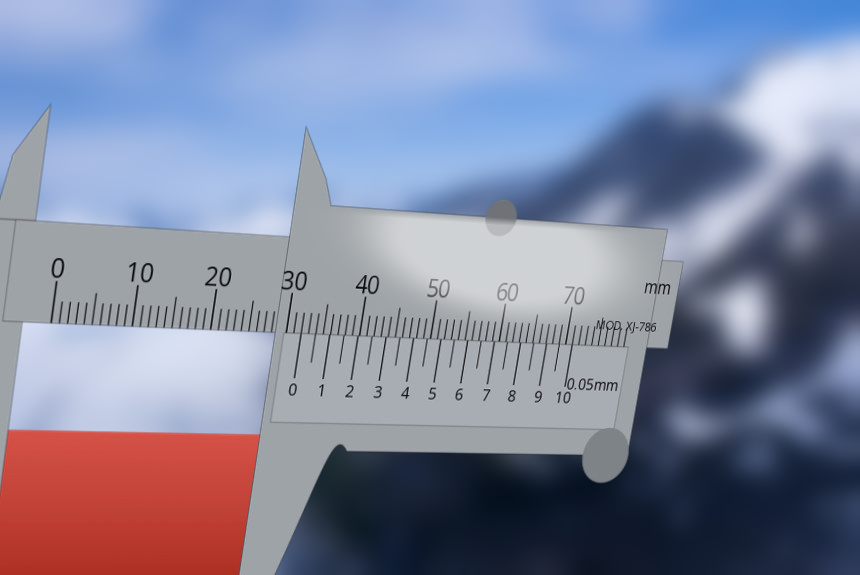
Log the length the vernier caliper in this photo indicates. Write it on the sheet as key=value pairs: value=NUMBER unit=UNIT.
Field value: value=32.0 unit=mm
